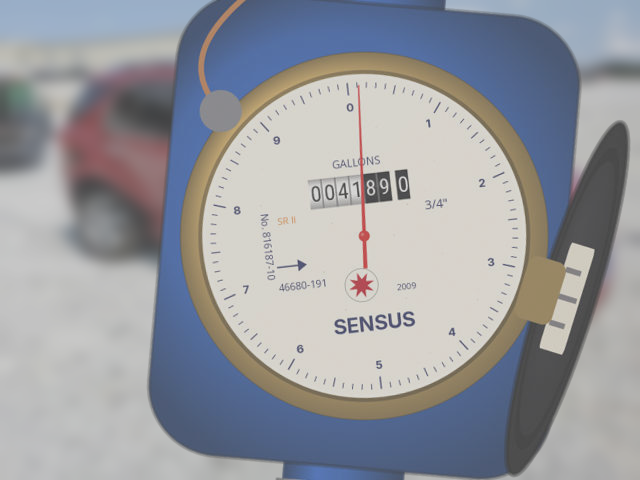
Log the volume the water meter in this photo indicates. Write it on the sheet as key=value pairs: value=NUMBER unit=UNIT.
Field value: value=41890.1 unit=gal
